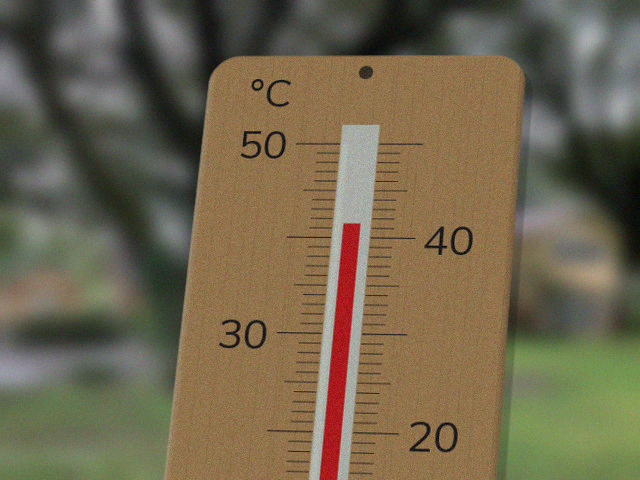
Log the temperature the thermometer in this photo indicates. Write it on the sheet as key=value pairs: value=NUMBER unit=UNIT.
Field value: value=41.5 unit=°C
